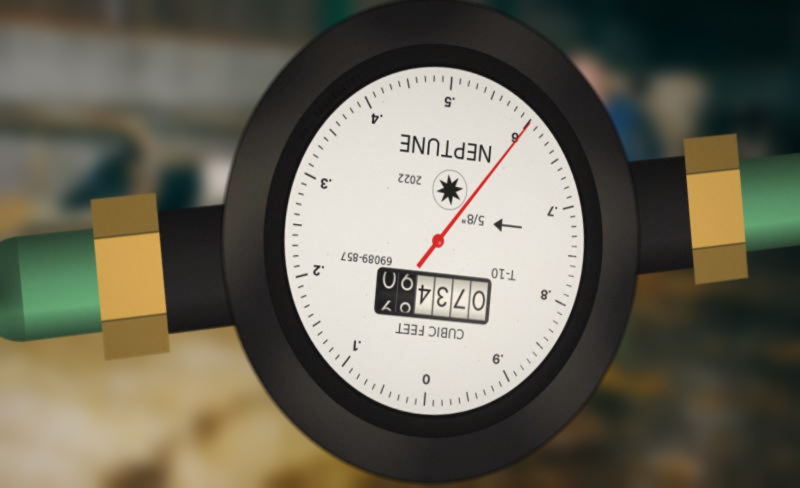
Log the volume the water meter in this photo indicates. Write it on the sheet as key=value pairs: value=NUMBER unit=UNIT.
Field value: value=73489.60 unit=ft³
